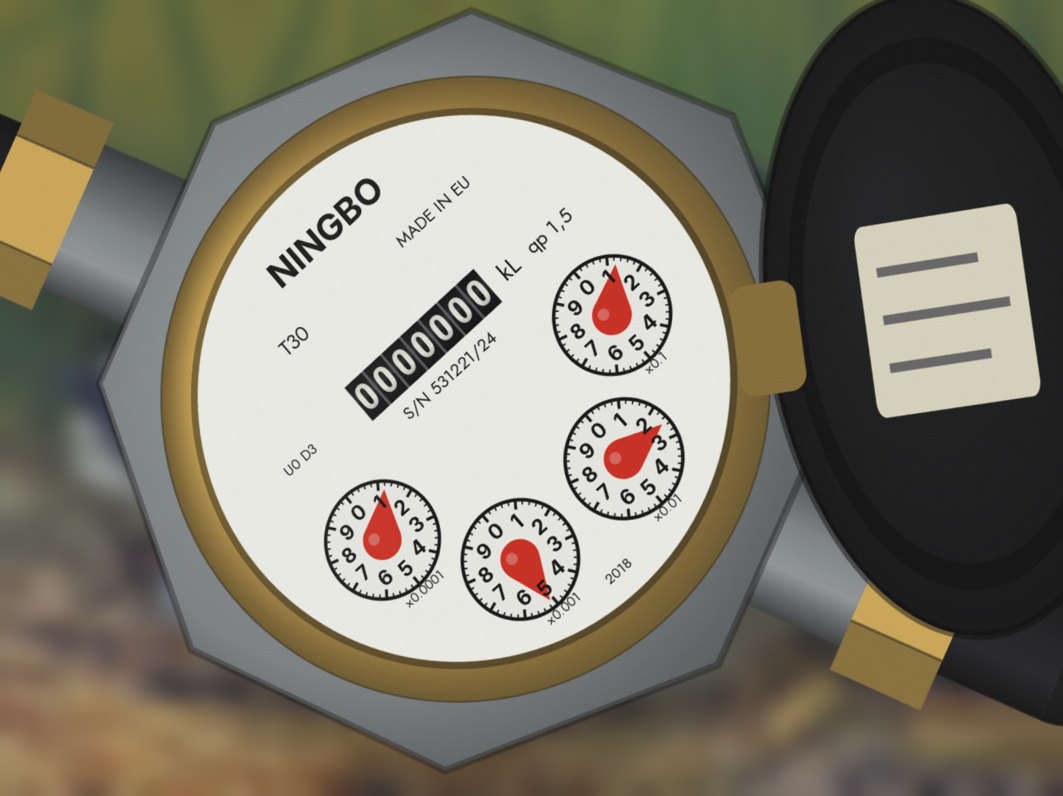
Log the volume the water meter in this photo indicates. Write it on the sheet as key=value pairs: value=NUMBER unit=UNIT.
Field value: value=0.1251 unit=kL
